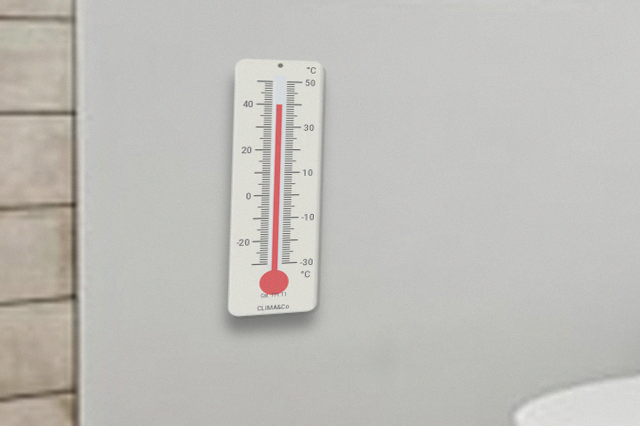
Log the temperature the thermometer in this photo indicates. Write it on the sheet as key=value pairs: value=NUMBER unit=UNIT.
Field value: value=40 unit=°C
